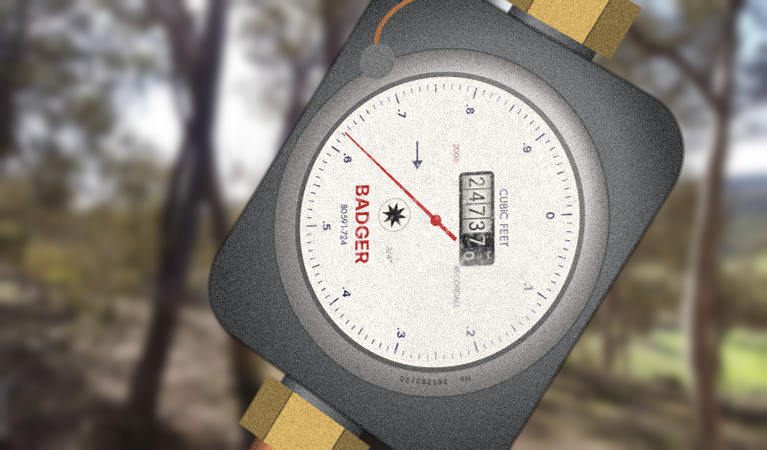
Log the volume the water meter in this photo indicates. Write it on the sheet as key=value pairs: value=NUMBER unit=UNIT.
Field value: value=247378.62 unit=ft³
